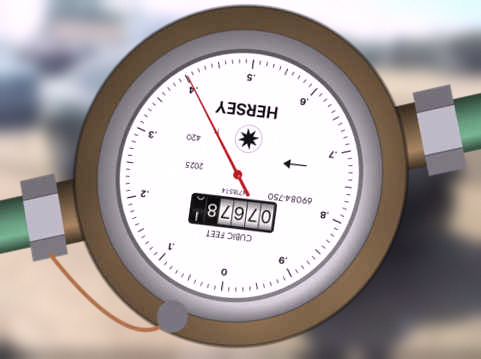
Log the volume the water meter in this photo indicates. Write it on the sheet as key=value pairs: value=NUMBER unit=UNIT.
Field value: value=76781.40 unit=ft³
